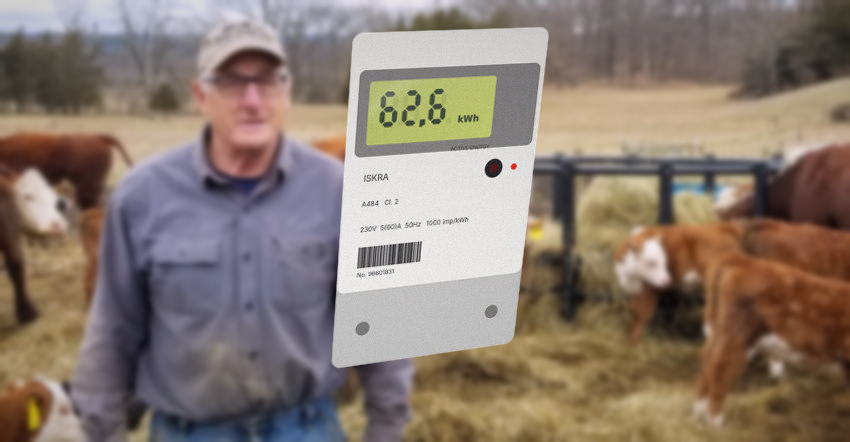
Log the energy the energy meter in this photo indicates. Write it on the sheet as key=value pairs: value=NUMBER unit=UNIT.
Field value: value=62.6 unit=kWh
